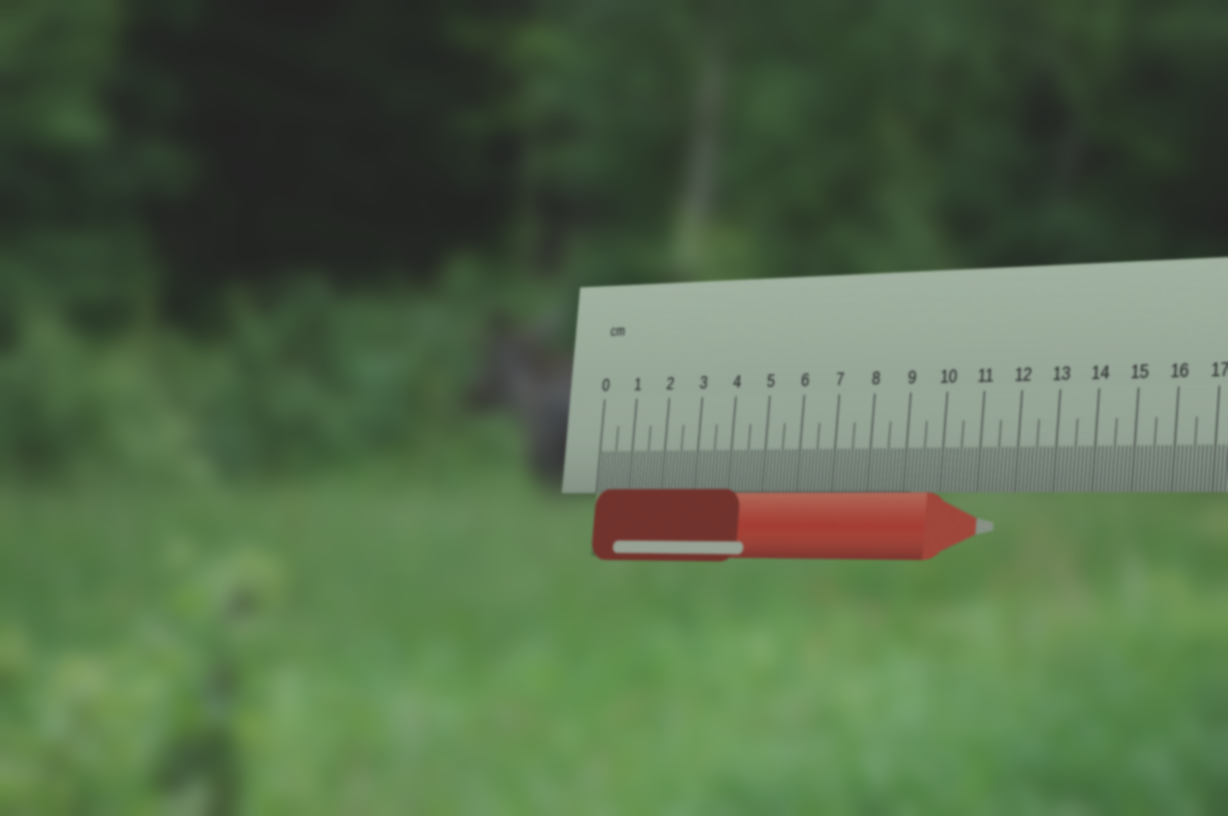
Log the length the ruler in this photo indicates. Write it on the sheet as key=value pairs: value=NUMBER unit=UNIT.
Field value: value=11.5 unit=cm
